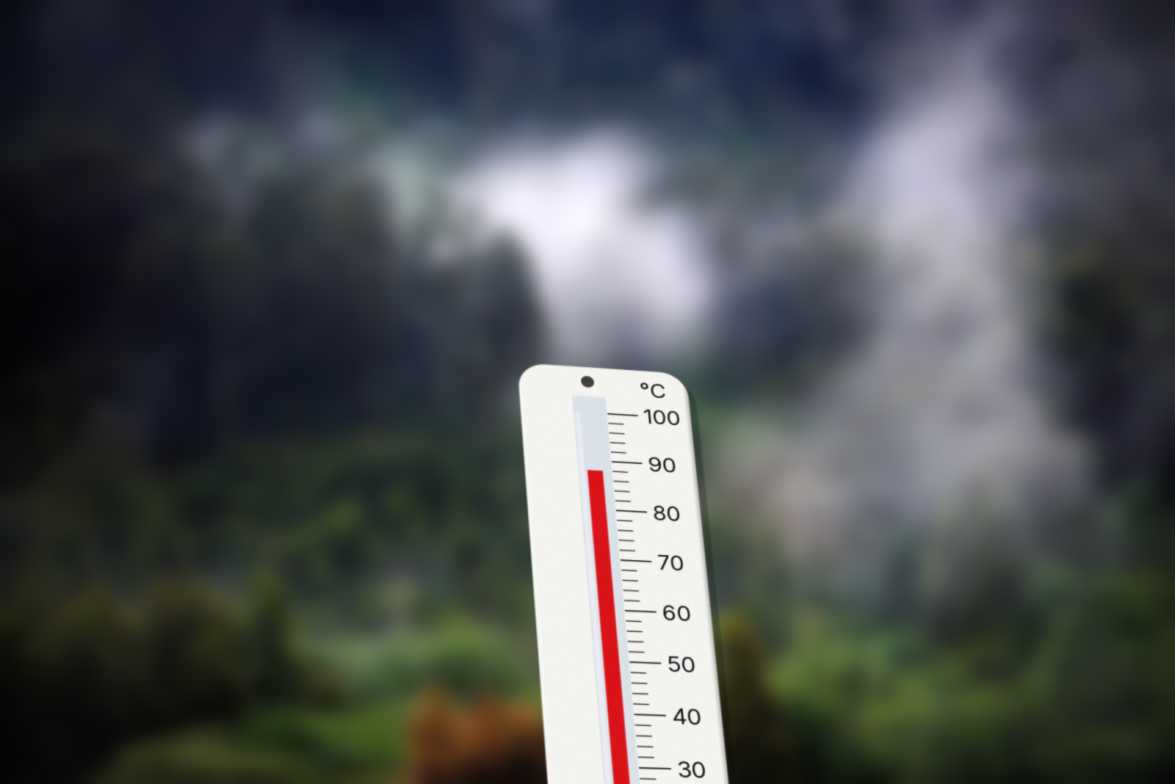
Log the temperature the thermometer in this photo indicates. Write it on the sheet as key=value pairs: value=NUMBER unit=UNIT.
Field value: value=88 unit=°C
